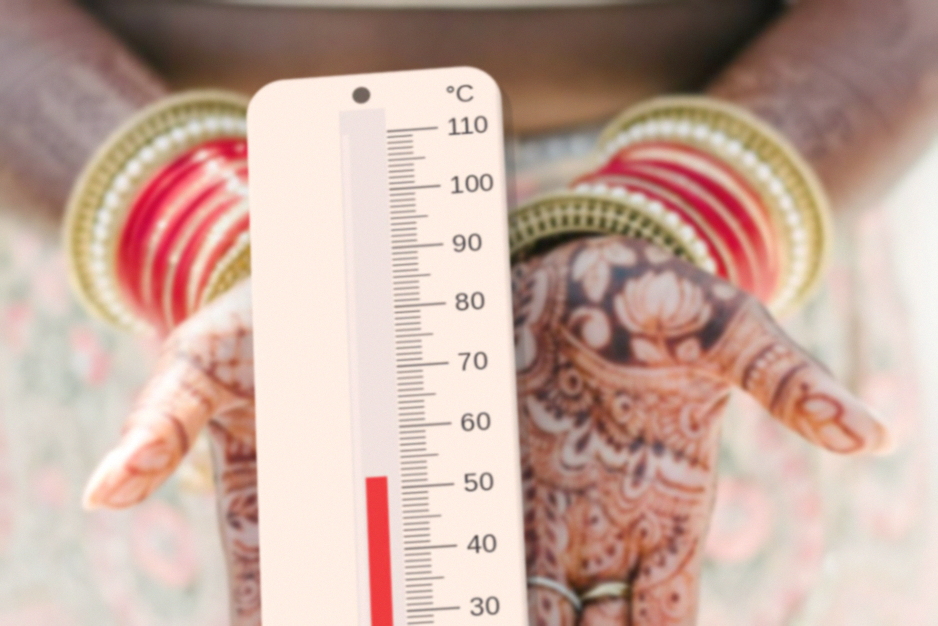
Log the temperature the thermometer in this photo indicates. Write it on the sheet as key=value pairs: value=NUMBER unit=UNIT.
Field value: value=52 unit=°C
